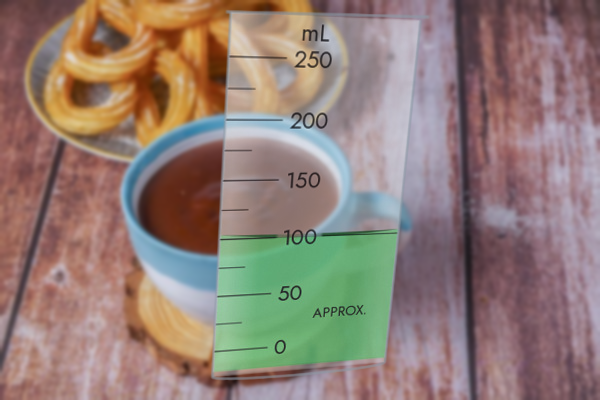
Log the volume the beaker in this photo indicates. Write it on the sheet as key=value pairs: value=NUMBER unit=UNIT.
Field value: value=100 unit=mL
